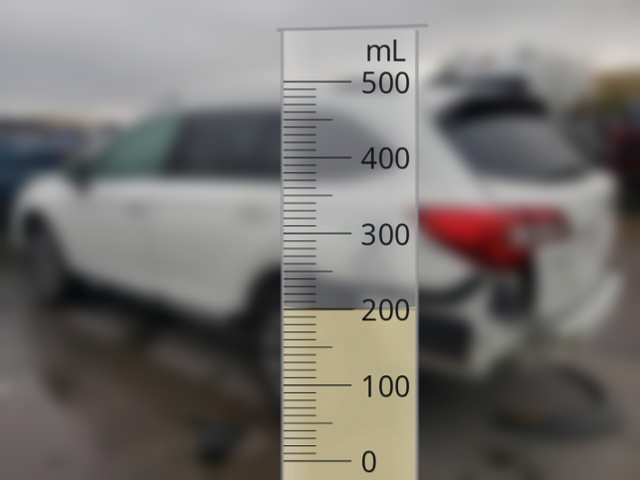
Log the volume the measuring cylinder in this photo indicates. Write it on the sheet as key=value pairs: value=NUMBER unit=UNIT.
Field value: value=200 unit=mL
